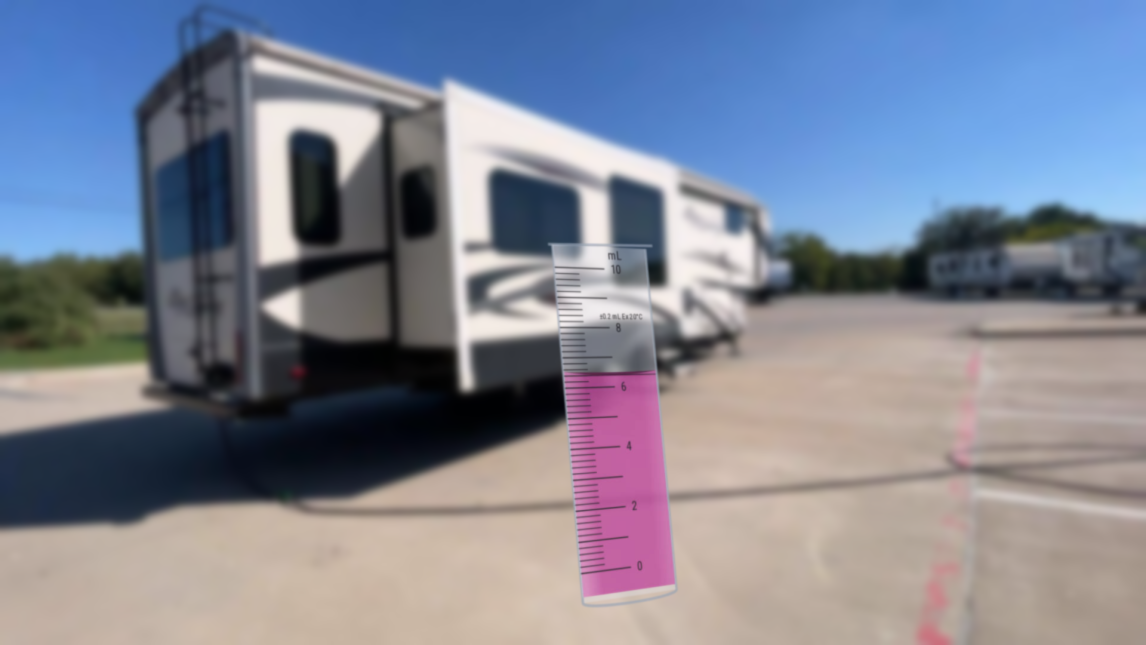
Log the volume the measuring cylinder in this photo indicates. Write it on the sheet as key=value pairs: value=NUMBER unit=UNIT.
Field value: value=6.4 unit=mL
